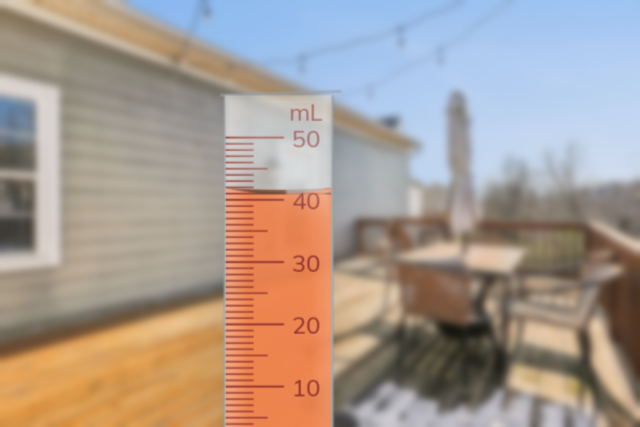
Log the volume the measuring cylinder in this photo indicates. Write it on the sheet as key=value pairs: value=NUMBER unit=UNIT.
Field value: value=41 unit=mL
